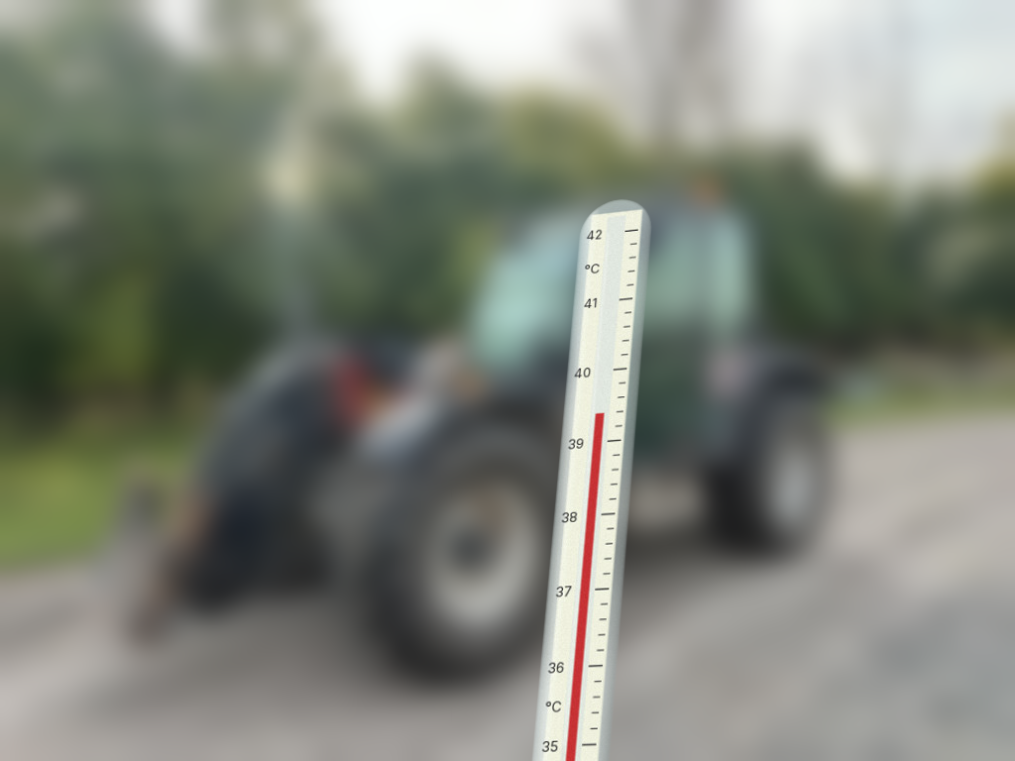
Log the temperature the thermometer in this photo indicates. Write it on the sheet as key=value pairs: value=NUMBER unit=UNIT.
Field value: value=39.4 unit=°C
